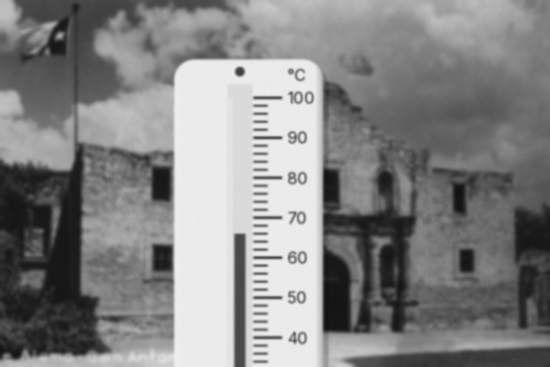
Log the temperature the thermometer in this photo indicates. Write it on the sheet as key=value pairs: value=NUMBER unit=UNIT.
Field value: value=66 unit=°C
